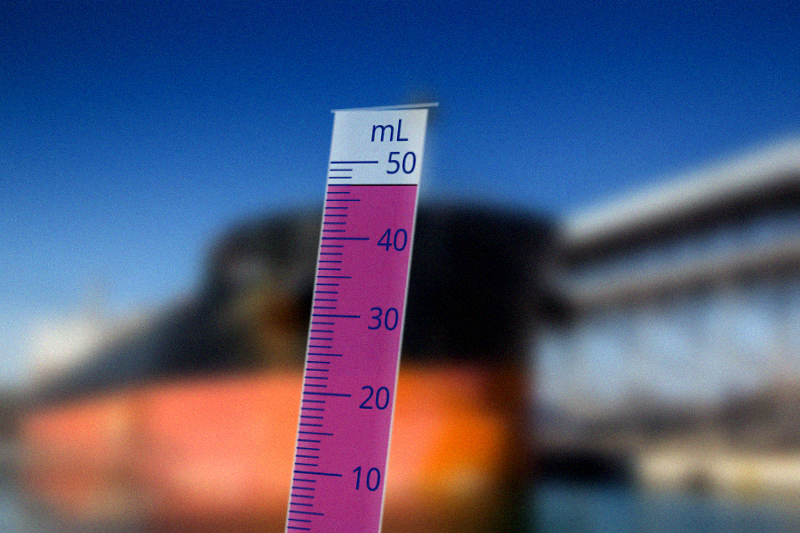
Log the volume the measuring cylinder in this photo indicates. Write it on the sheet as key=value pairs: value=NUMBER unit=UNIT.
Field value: value=47 unit=mL
